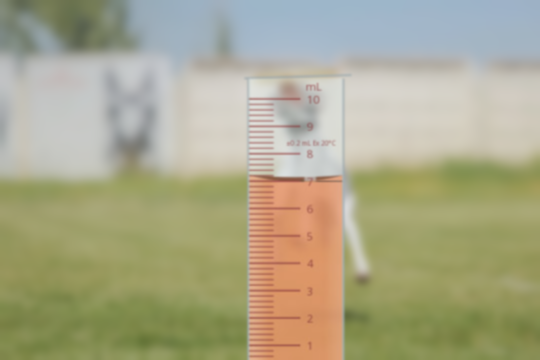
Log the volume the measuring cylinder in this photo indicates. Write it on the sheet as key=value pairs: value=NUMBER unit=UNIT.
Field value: value=7 unit=mL
